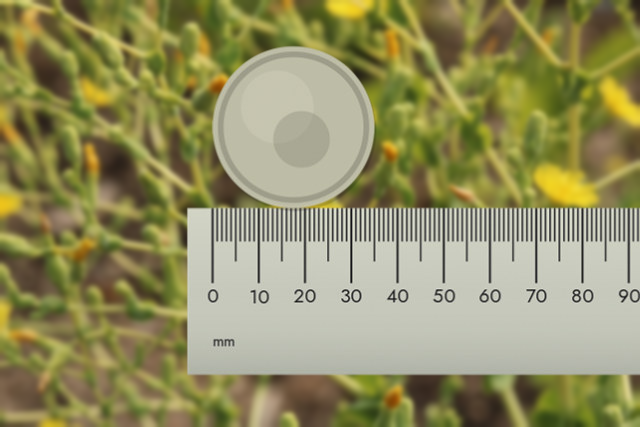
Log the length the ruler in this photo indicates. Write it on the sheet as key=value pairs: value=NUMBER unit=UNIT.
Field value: value=35 unit=mm
